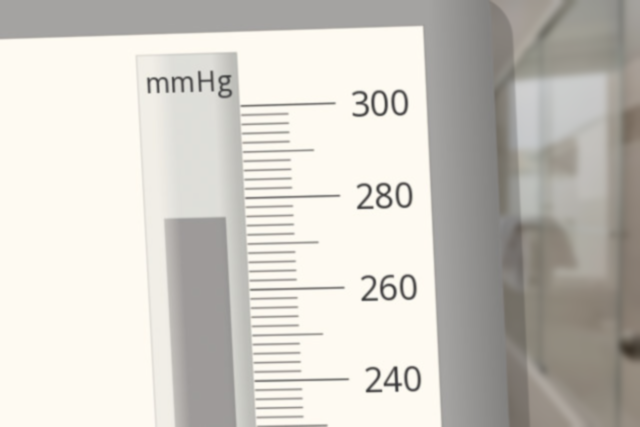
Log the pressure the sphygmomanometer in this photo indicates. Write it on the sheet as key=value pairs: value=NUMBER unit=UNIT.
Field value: value=276 unit=mmHg
